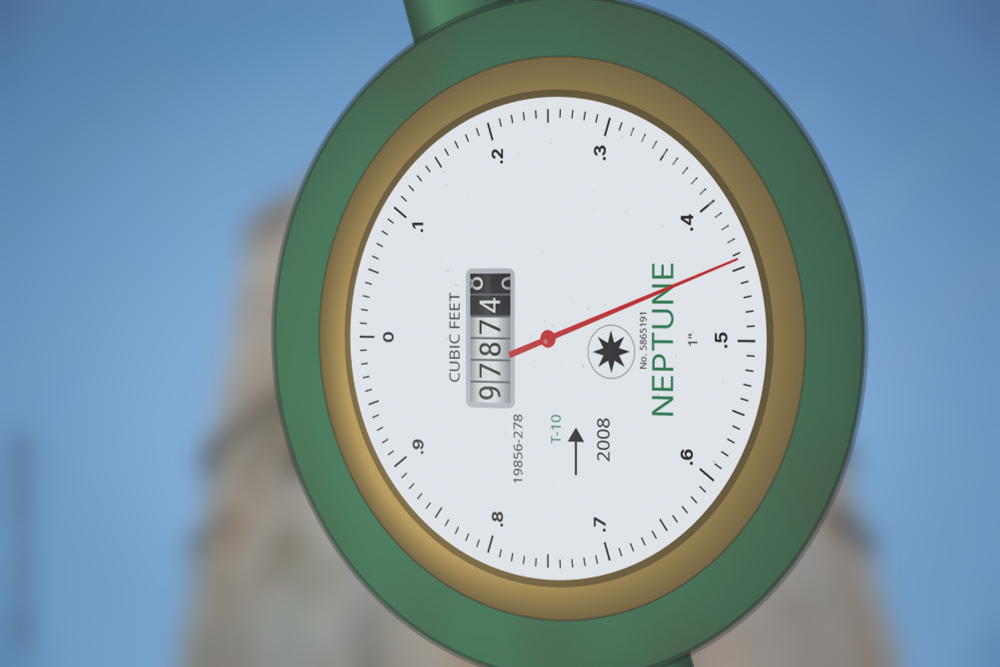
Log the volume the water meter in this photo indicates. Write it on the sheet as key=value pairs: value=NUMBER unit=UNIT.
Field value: value=978748.44 unit=ft³
